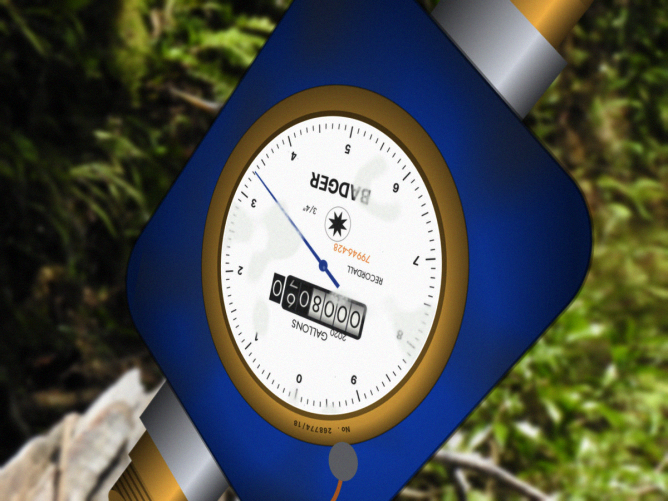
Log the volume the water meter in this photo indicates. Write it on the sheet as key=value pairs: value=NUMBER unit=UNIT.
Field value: value=8063.3 unit=gal
